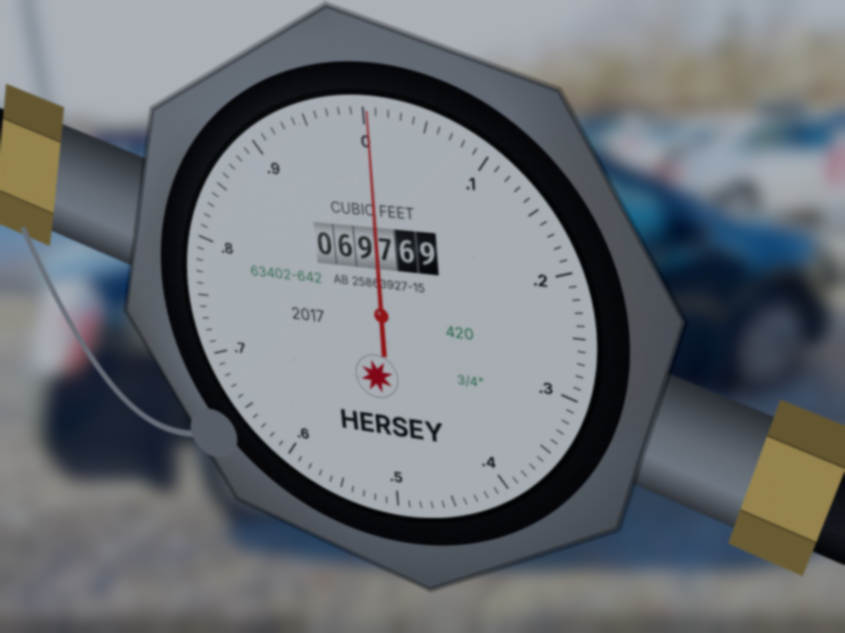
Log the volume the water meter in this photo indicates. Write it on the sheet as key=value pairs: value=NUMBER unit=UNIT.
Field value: value=69769.00 unit=ft³
